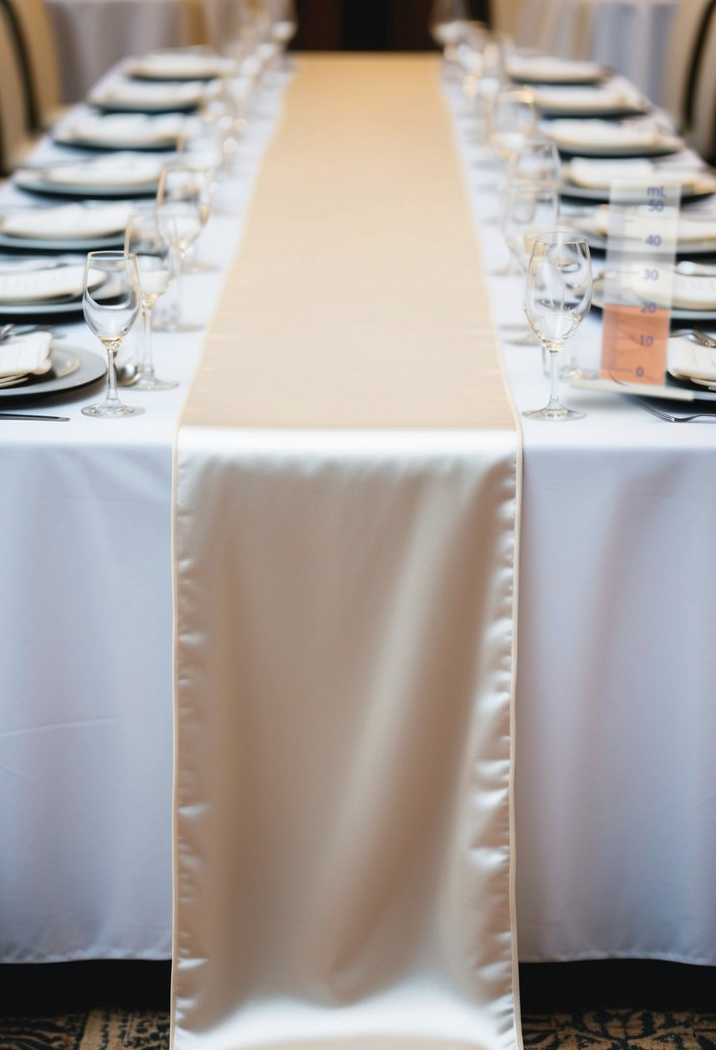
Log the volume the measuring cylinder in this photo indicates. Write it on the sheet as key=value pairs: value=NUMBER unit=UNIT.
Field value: value=20 unit=mL
